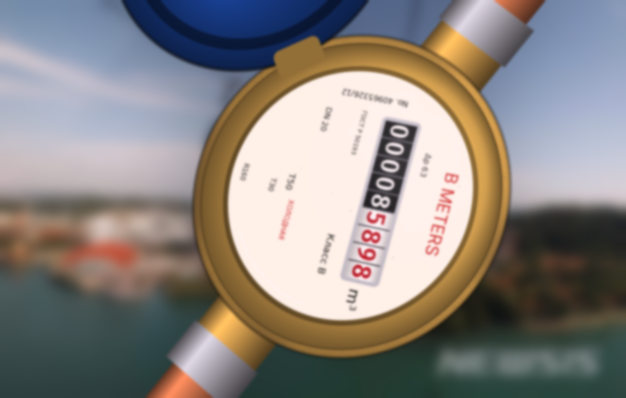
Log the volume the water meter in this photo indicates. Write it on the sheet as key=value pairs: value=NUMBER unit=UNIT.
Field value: value=8.5898 unit=m³
